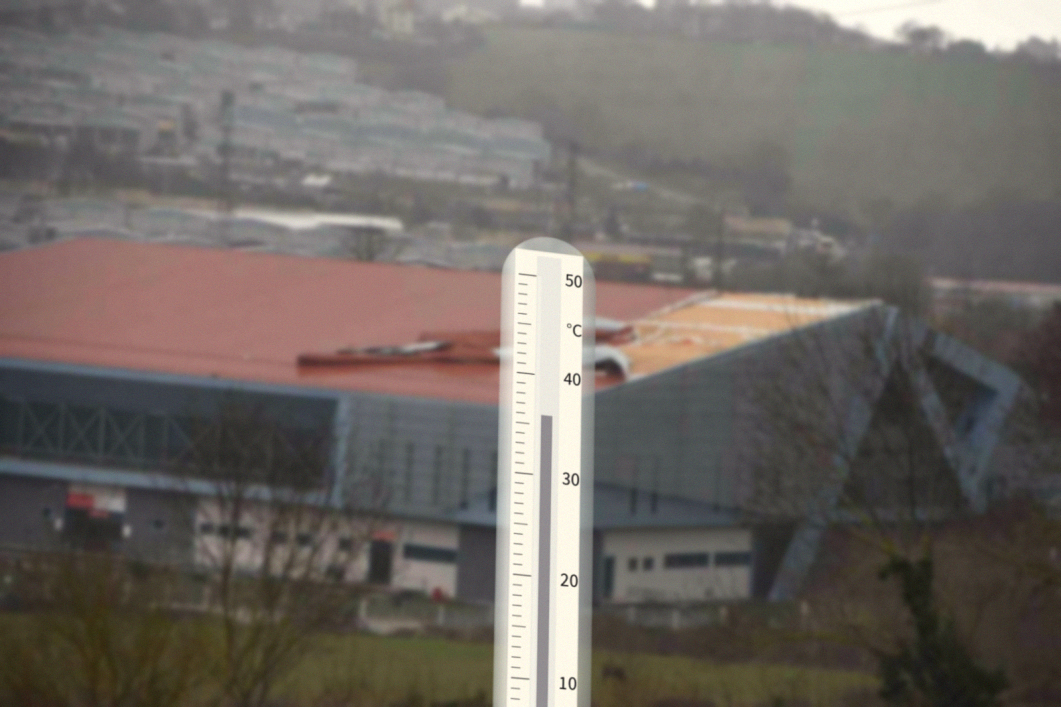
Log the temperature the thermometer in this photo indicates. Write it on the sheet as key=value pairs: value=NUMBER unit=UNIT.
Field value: value=36 unit=°C
